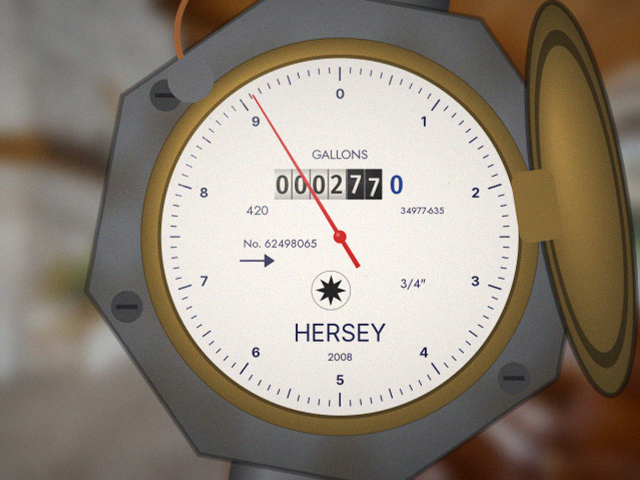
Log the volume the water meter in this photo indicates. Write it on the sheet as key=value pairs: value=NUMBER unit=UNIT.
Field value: value=2769.1 unit=gal
